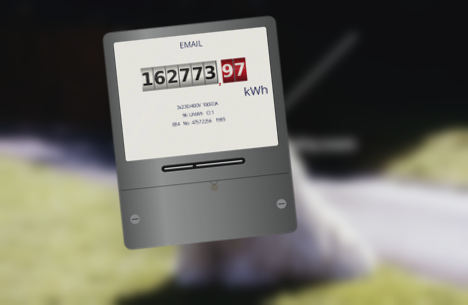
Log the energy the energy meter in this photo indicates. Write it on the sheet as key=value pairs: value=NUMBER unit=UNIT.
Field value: value=162773.97 unit=kWh
